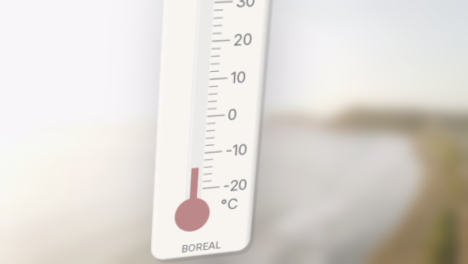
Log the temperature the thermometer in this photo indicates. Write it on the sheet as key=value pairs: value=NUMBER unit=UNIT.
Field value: value=-14 unit=°C
